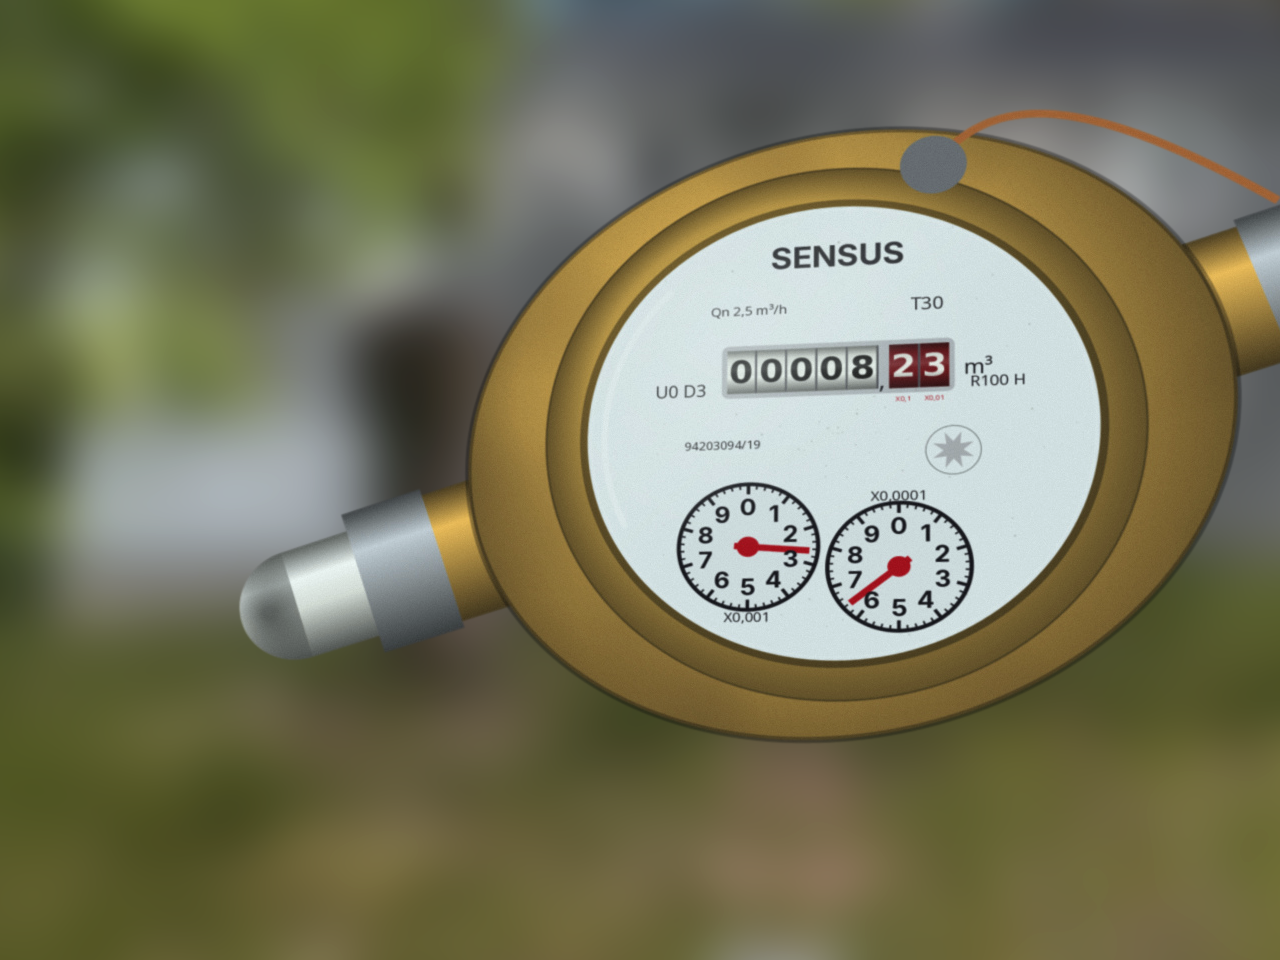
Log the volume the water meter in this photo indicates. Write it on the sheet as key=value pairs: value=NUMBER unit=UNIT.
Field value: value=8.2326 unit=m³
